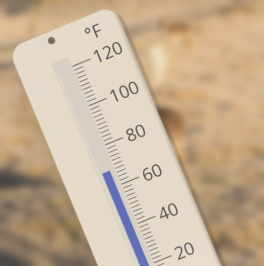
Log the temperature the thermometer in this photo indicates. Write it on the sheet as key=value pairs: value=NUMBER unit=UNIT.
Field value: value=68 unit=°F
